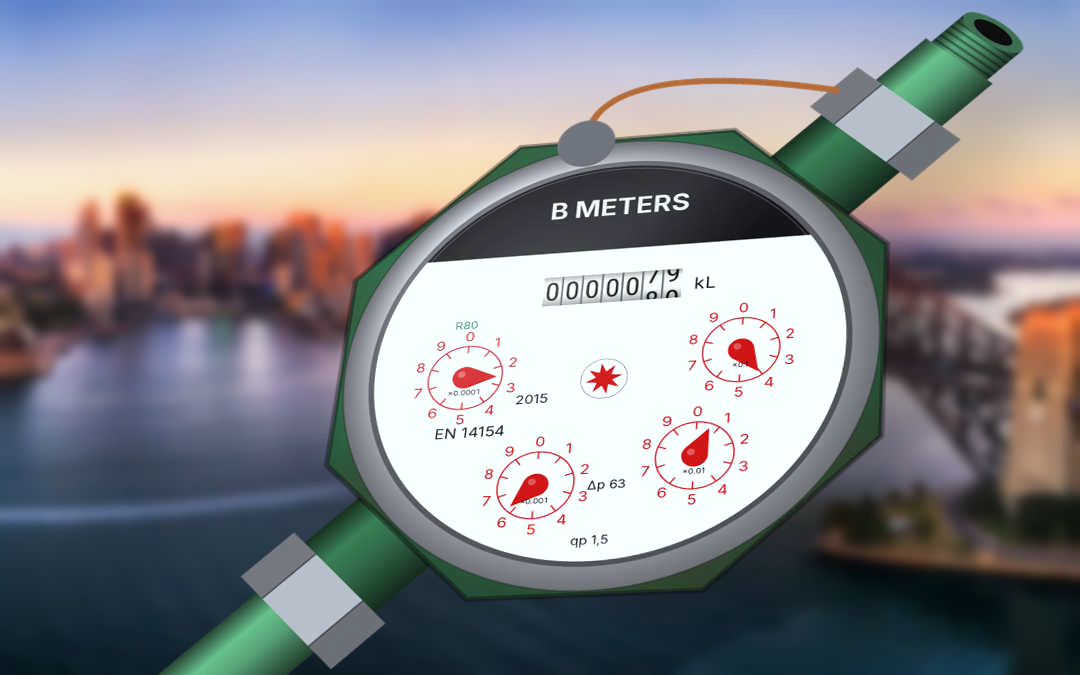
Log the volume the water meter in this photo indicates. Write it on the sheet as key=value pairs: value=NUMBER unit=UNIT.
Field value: value=79.4062 unit=kL
